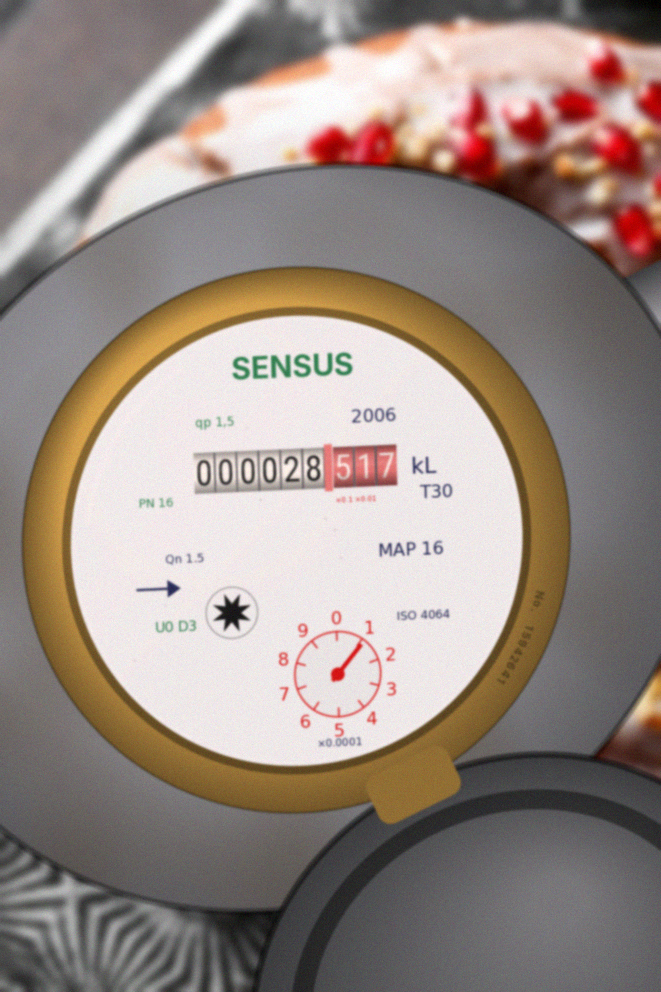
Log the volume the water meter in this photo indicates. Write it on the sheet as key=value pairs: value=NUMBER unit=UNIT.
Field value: value=28.5171 unit=kL
